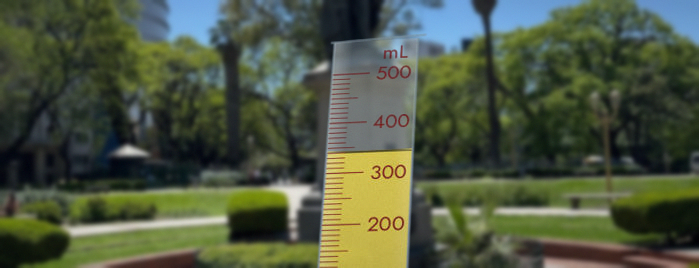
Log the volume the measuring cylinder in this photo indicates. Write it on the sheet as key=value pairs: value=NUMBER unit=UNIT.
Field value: value=340 unit=mL
